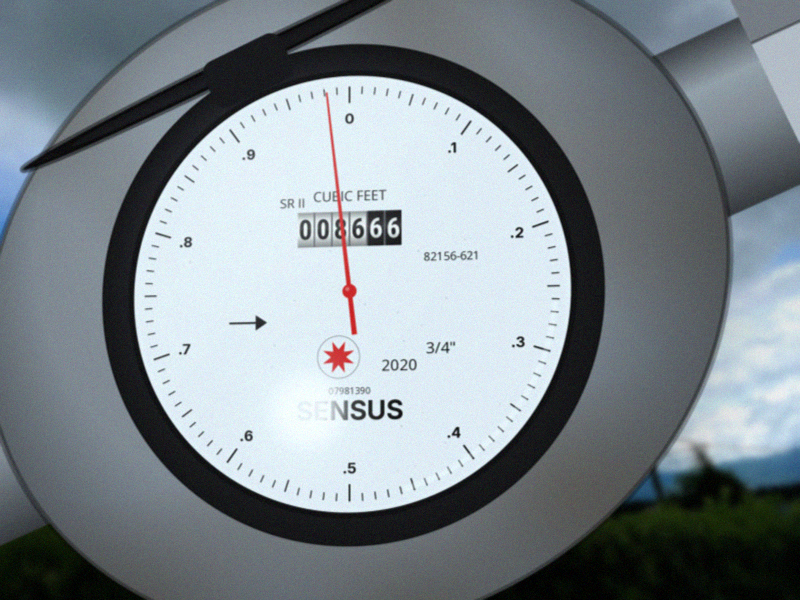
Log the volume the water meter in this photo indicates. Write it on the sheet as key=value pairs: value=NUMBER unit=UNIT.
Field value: value=8665.98 unit=ft³
